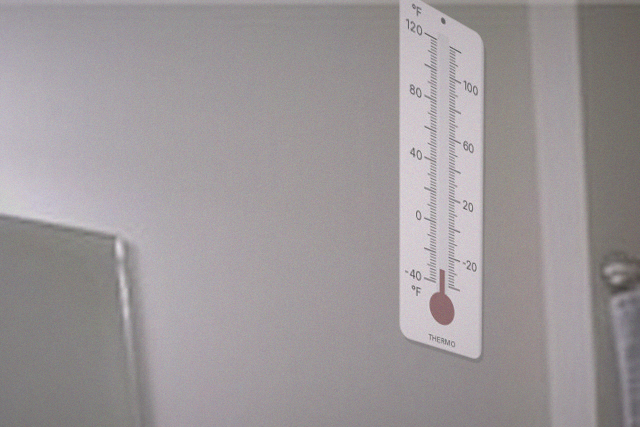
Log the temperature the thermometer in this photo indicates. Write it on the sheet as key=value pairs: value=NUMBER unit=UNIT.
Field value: value=-30 unit=°F
